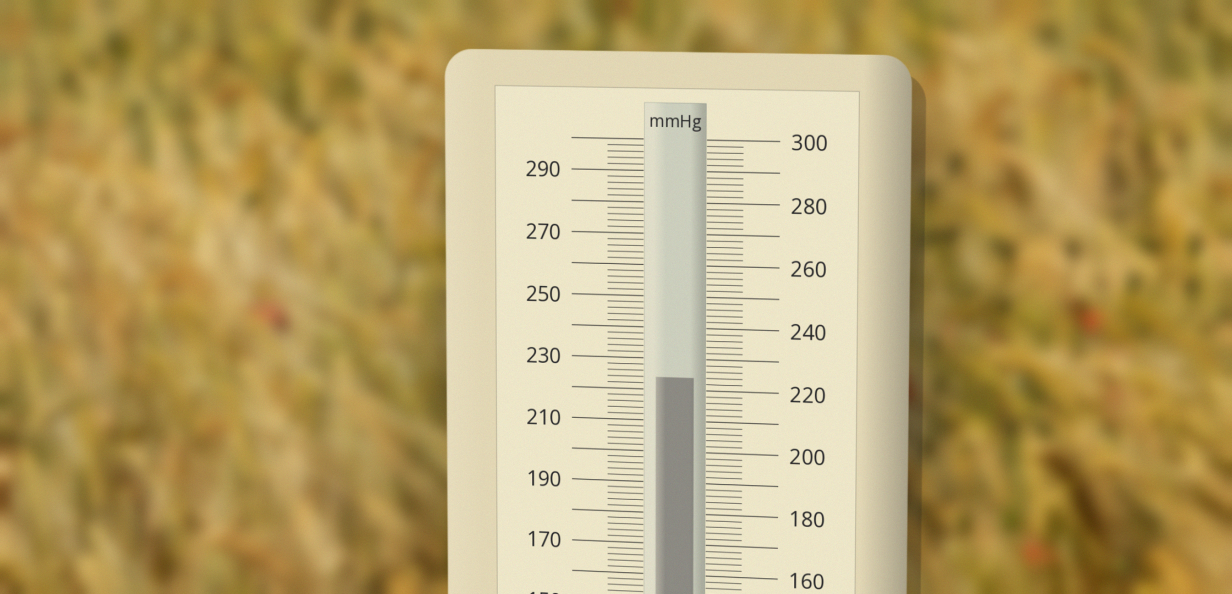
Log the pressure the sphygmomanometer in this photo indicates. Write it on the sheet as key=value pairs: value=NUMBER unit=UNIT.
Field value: value=224 unit=mmHg
